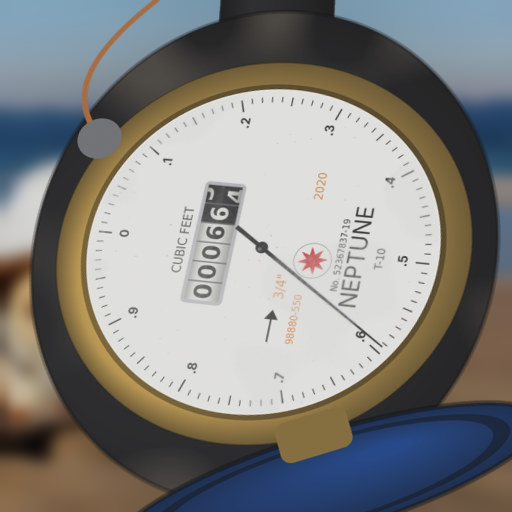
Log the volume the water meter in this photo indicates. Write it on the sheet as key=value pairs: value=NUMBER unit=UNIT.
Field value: value=663.59 unit=ft³
